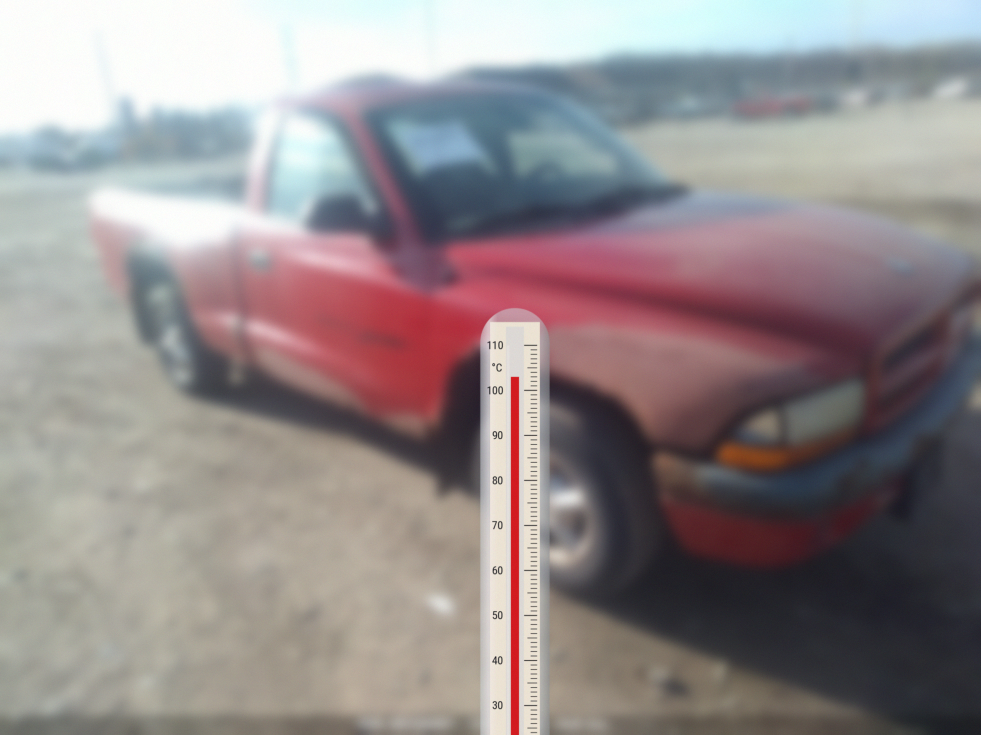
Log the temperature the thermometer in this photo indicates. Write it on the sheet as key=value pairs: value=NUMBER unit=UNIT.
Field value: value=103 unit=°C
